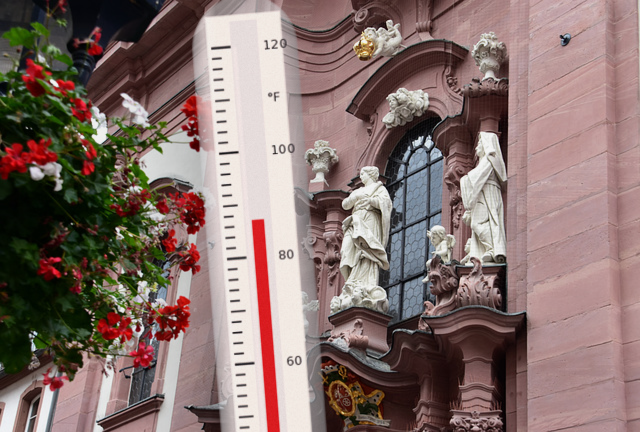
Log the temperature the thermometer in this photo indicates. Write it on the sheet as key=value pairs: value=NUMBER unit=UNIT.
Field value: value=87 unit=°F
